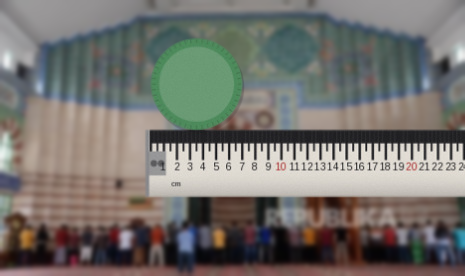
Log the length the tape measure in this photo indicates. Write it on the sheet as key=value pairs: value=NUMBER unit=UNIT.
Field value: value=7 unit=cm
